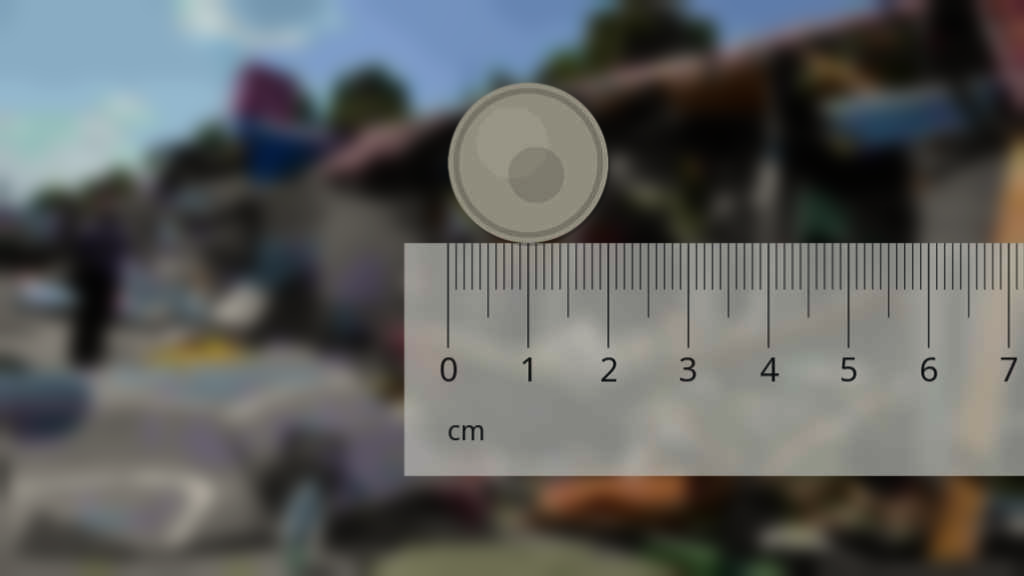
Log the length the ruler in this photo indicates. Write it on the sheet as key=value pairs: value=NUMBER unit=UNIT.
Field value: value=2 unit=cm
